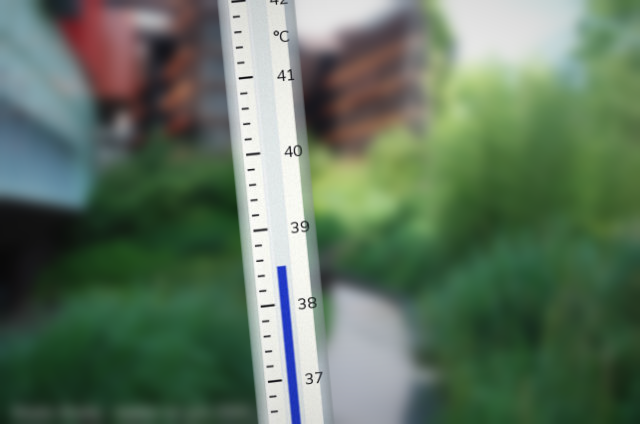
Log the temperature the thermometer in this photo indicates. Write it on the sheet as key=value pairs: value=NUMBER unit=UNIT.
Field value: value=38.5 unit=°C
